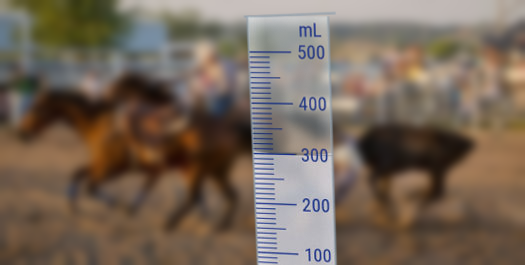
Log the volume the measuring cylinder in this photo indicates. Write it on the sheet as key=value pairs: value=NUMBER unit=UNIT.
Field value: value=300 unit=mL
